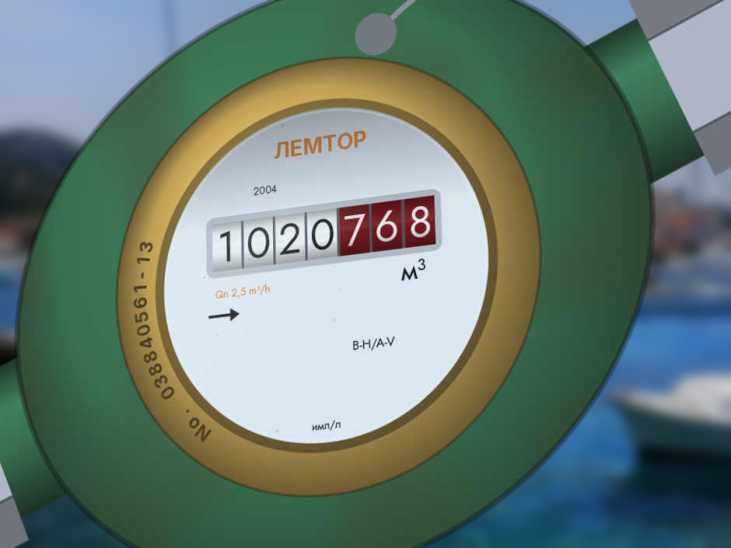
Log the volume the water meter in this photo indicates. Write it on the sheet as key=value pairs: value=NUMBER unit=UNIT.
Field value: value=1020.768 unit=m³
